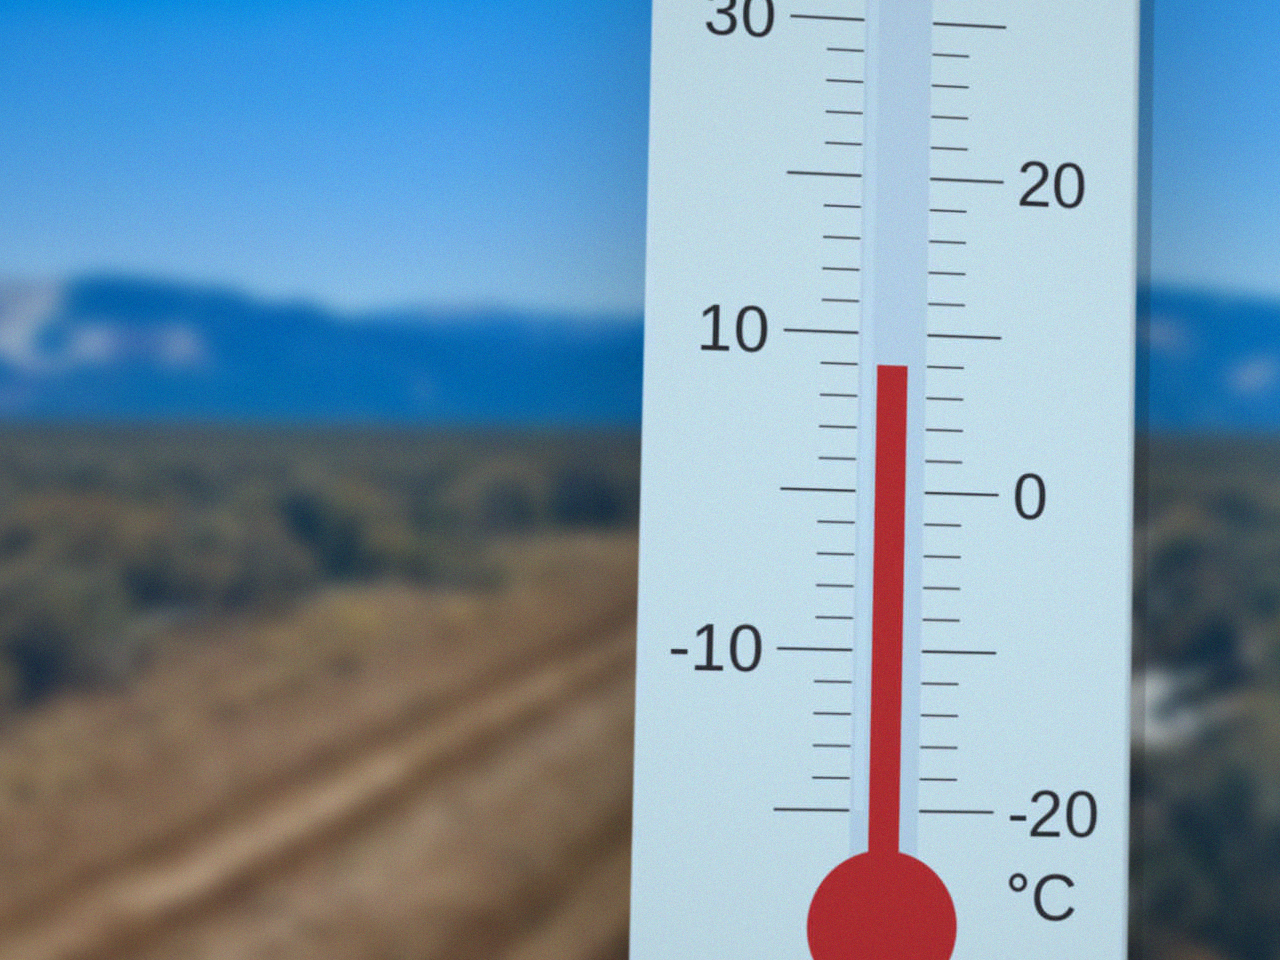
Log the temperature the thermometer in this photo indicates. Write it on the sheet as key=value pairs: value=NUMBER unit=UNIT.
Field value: value=8 unit=°C
